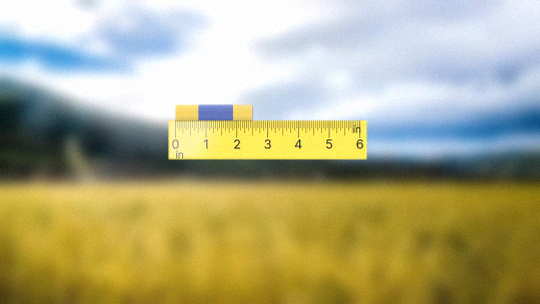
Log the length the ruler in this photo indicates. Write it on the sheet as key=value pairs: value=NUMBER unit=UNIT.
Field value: value=2.5 unit=in
